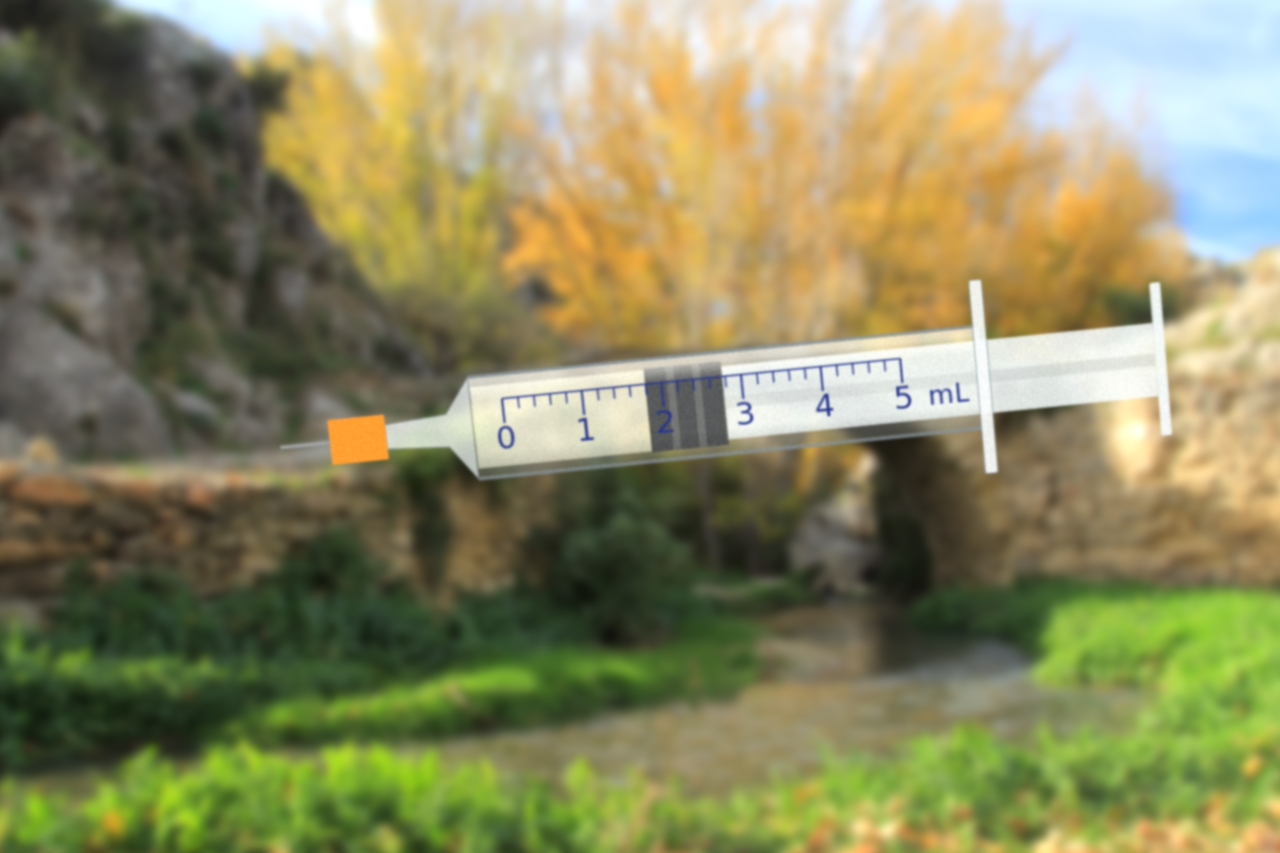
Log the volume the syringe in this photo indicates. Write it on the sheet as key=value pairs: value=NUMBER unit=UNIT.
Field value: value=1.8 unit=mL
